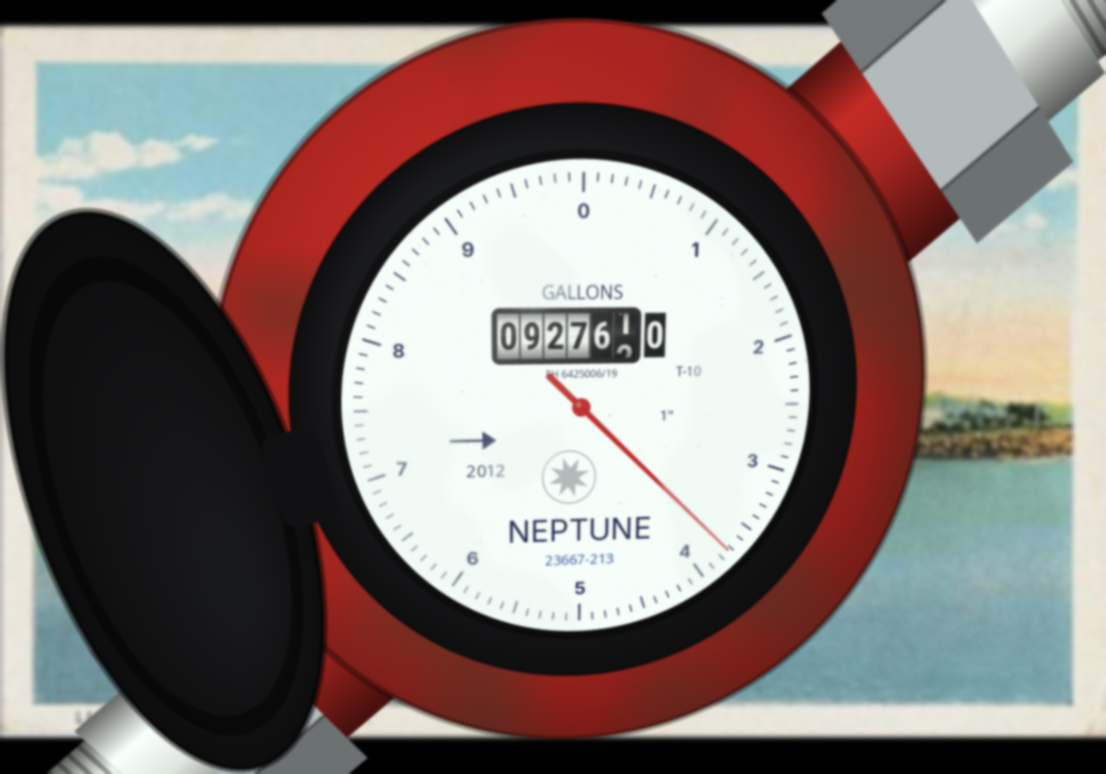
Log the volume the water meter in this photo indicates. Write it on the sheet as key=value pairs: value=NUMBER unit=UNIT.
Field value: value=927613.7 unit=gal
